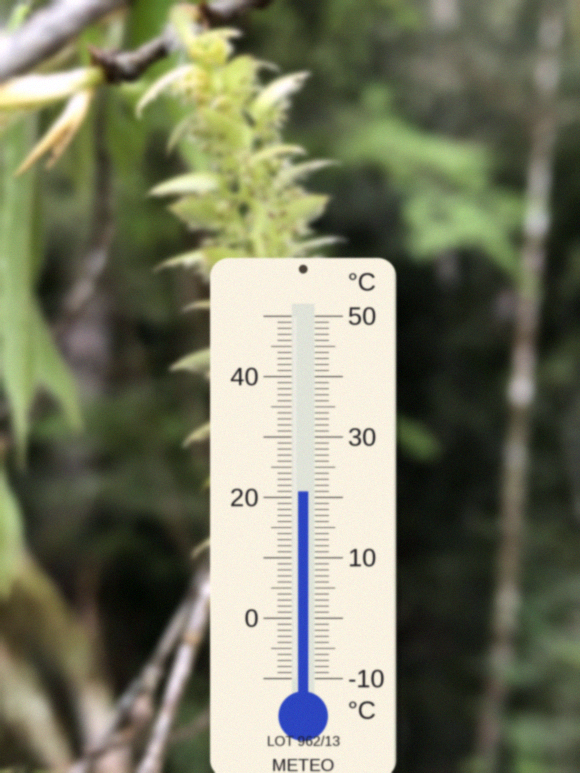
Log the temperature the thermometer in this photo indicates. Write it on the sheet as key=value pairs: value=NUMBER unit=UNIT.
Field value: value=21 unit=°C
